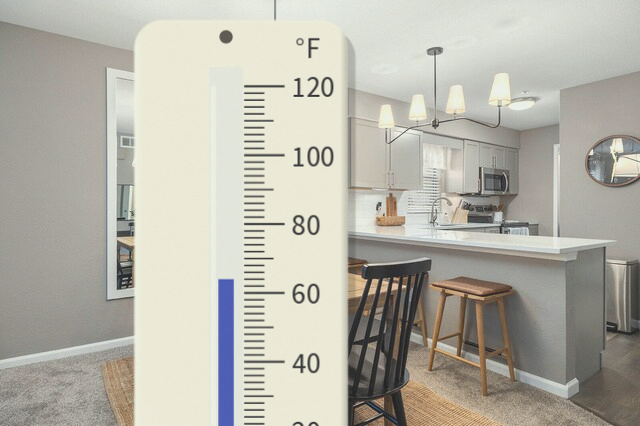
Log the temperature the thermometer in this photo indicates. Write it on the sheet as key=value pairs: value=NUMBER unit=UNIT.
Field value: value=64 unit=°F
